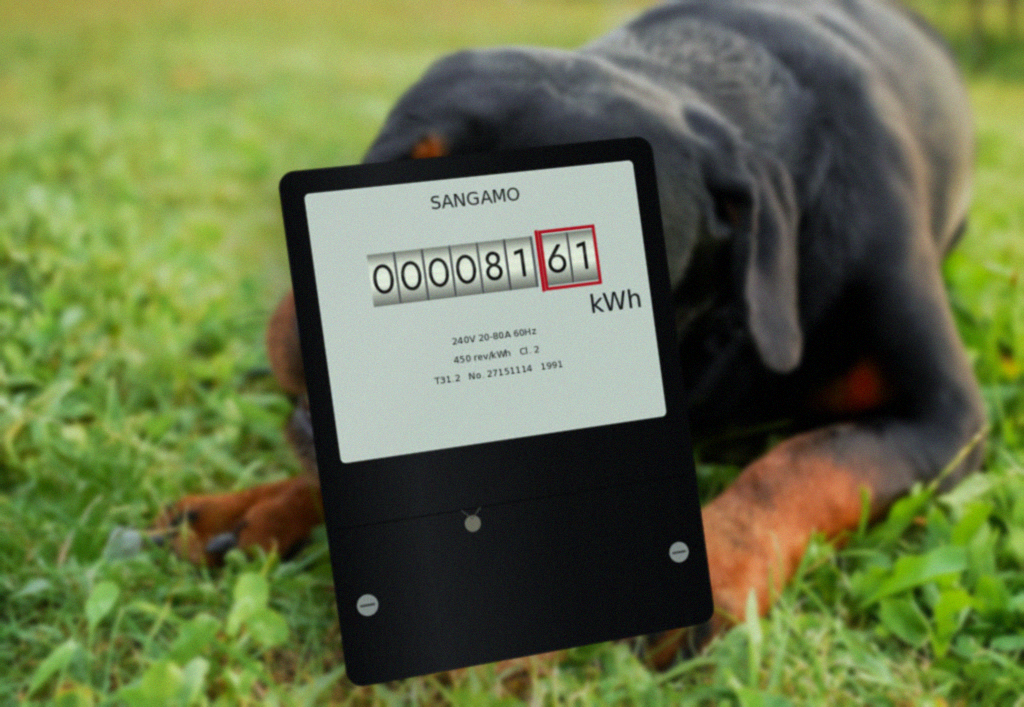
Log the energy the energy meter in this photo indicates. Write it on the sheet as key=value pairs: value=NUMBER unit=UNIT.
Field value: value=81.61 unit=kWh
